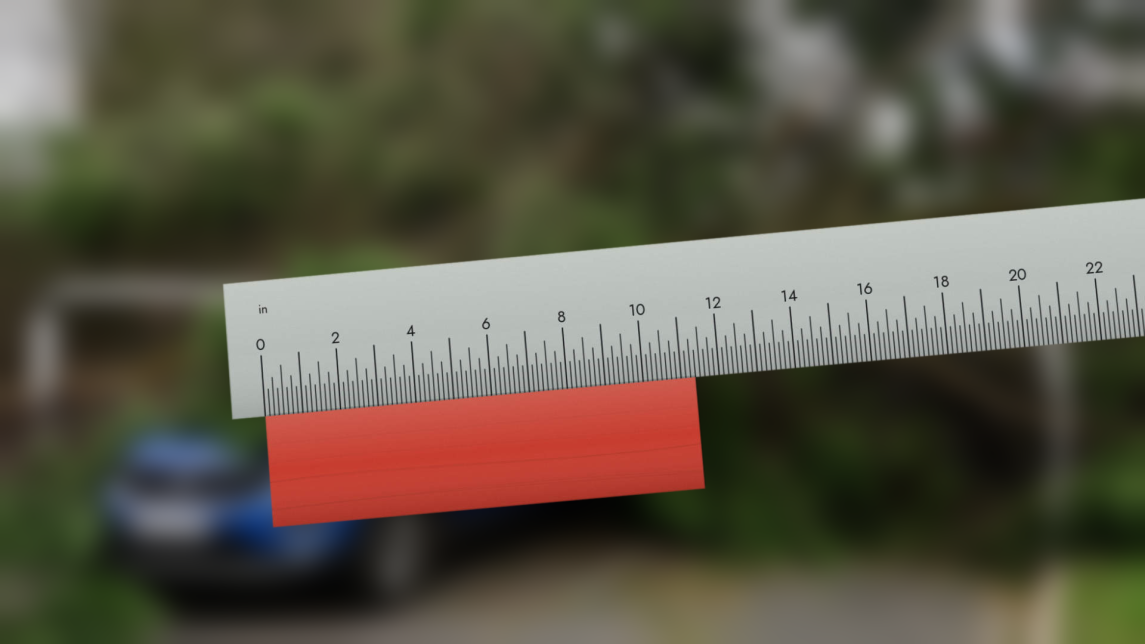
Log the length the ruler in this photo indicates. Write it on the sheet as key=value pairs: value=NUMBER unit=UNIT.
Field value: value=11.375 unit=in
